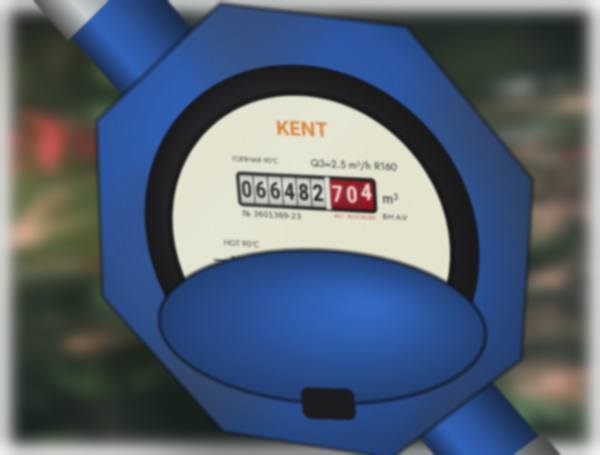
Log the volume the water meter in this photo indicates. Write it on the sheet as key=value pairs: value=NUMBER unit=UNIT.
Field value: value=66482.704 unit=m³
